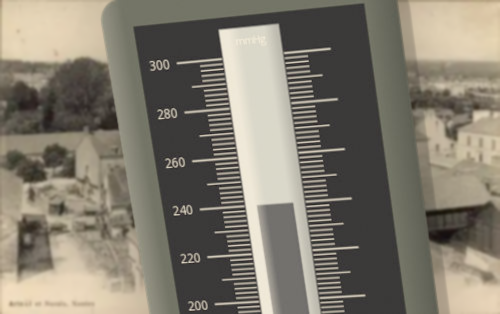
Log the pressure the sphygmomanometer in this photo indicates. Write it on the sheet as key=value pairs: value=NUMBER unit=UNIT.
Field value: value=240 unit=mmHg
